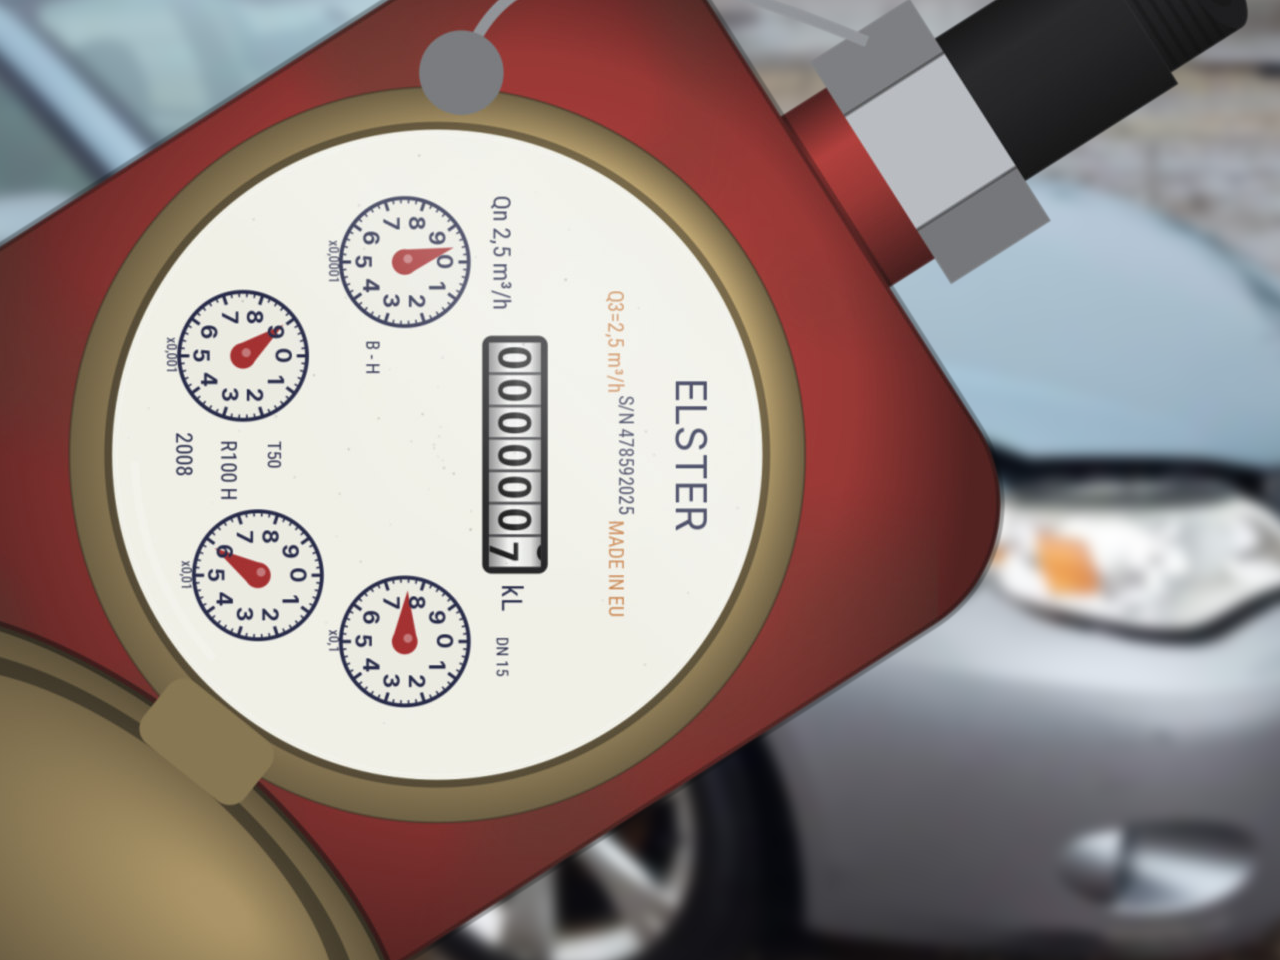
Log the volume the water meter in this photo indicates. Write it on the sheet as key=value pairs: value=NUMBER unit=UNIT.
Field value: value=6.7589 unit=kL
